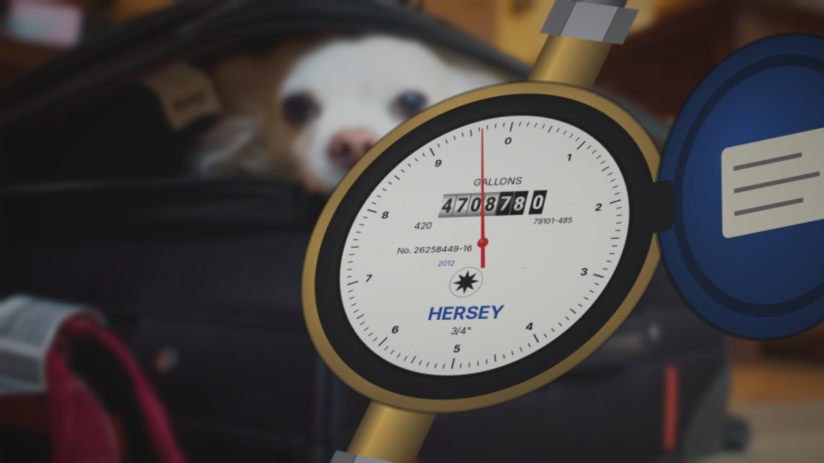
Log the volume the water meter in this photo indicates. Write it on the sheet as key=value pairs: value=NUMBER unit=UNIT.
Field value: value=4708779.6 unit=gal
